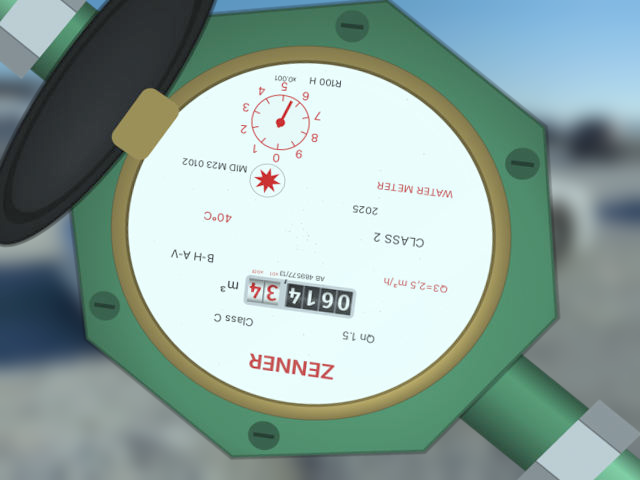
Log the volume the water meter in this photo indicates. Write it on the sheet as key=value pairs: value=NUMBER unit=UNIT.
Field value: value=614.345 unit=m³
